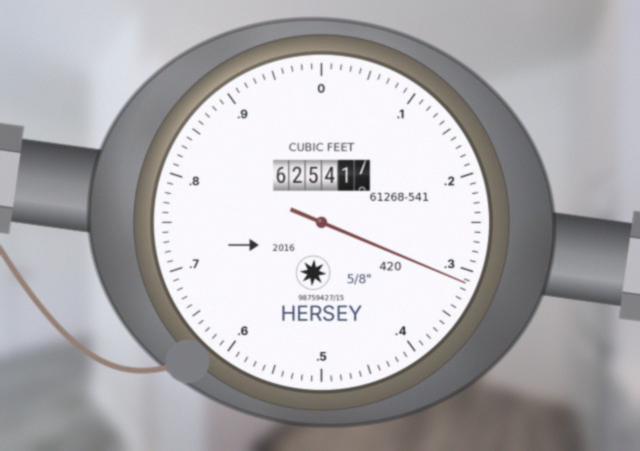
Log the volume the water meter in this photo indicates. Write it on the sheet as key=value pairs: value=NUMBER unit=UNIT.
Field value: value=625417.31 unit=ft³
